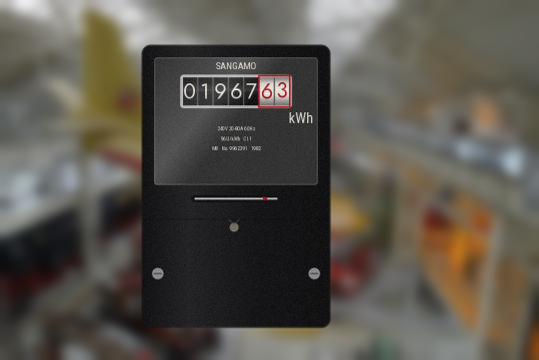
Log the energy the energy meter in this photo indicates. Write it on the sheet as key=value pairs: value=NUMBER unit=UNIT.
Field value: value=1967.63 unit=kWh
